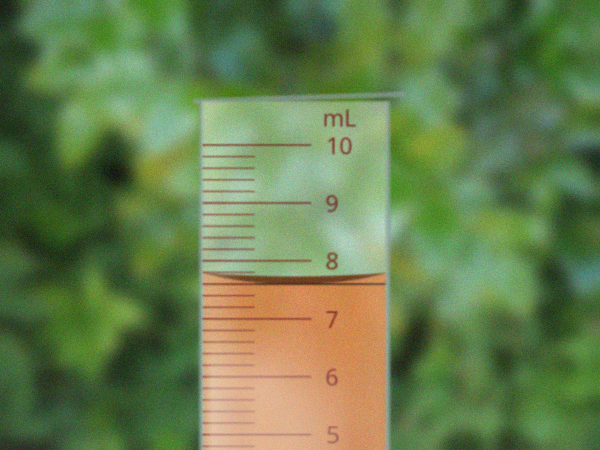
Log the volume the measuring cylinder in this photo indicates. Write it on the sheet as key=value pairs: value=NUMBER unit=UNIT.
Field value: value=7.6 unit=mL
